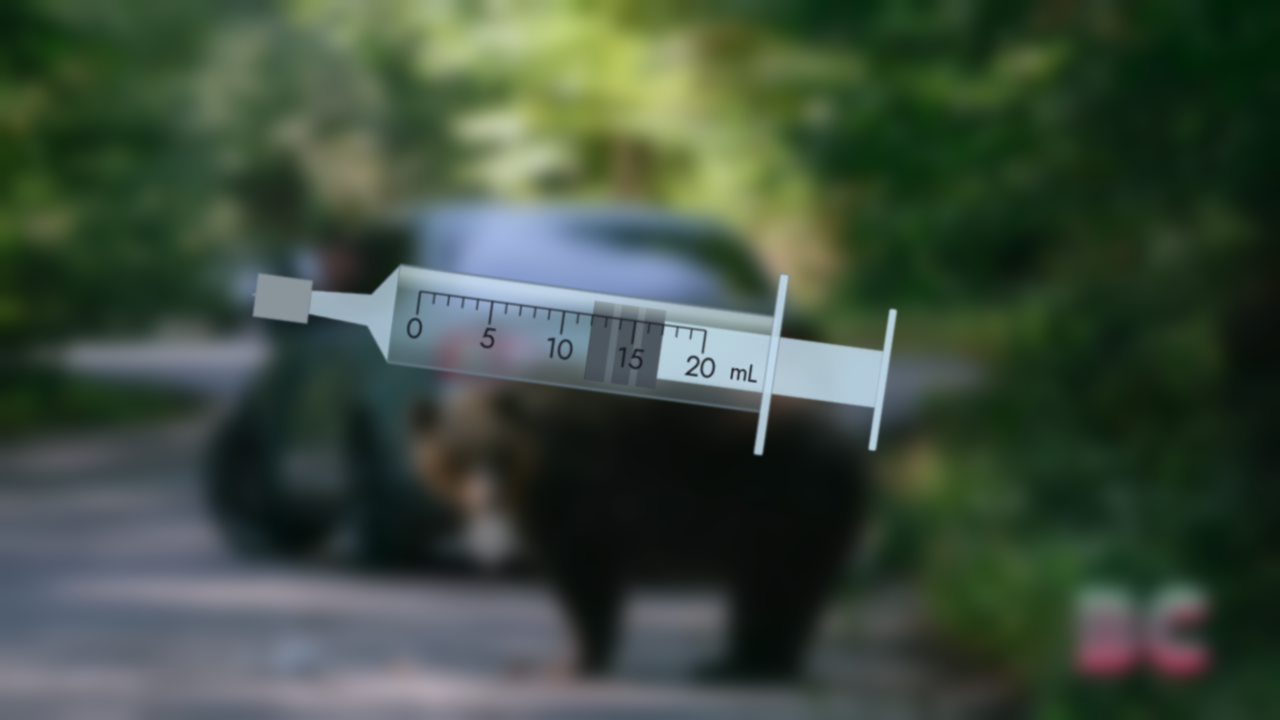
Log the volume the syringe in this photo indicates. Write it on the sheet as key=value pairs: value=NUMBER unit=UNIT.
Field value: value=12 unit=mL
